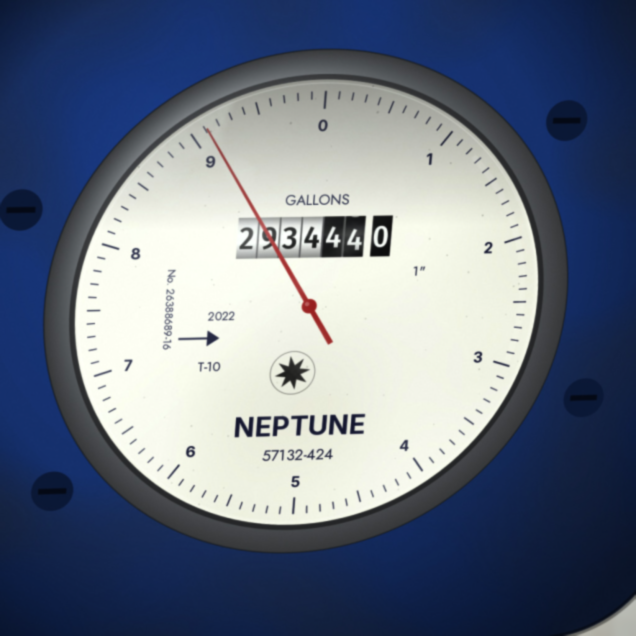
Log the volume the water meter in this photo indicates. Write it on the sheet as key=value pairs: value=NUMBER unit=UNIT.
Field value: value=2934439.1 unit=gal
